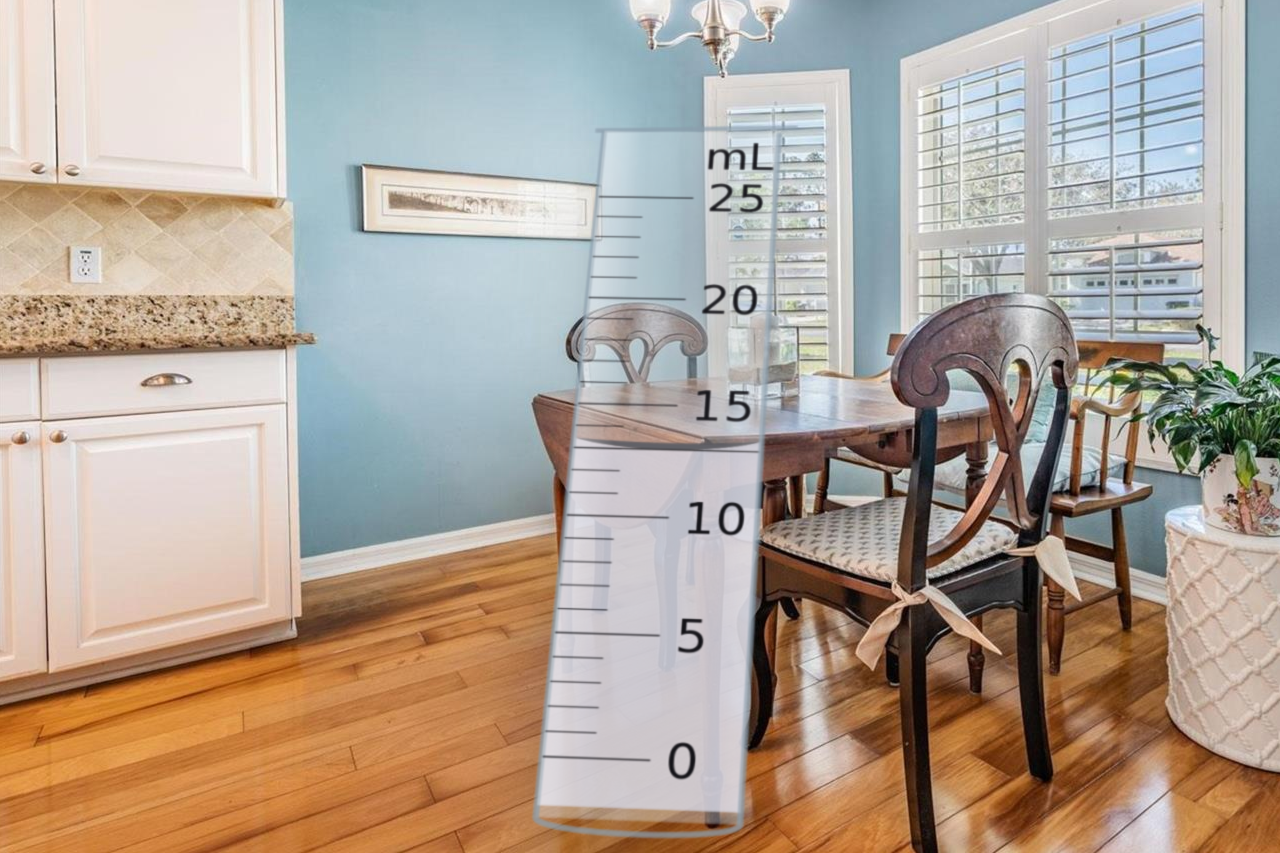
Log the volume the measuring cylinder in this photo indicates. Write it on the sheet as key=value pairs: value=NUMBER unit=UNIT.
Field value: value=13 unit=mL
